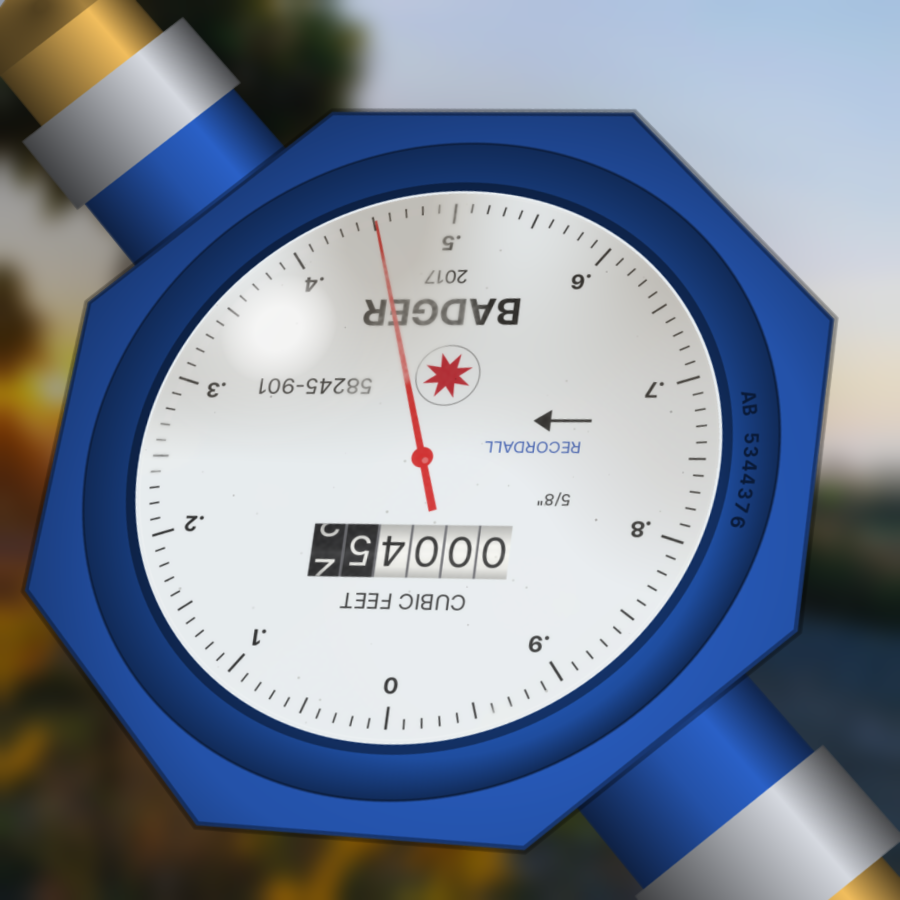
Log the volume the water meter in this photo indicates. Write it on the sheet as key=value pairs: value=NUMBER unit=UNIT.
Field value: value=452.45 unit=ft³
